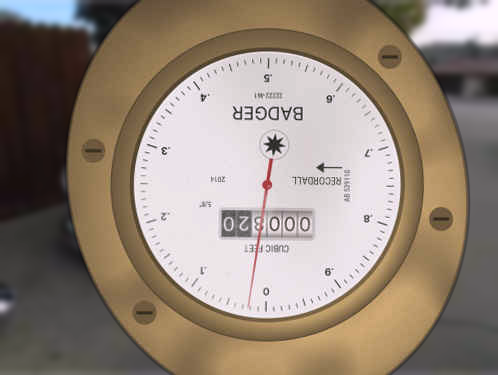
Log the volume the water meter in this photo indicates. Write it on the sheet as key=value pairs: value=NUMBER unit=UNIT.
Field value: value=820.02 unit=ft³
